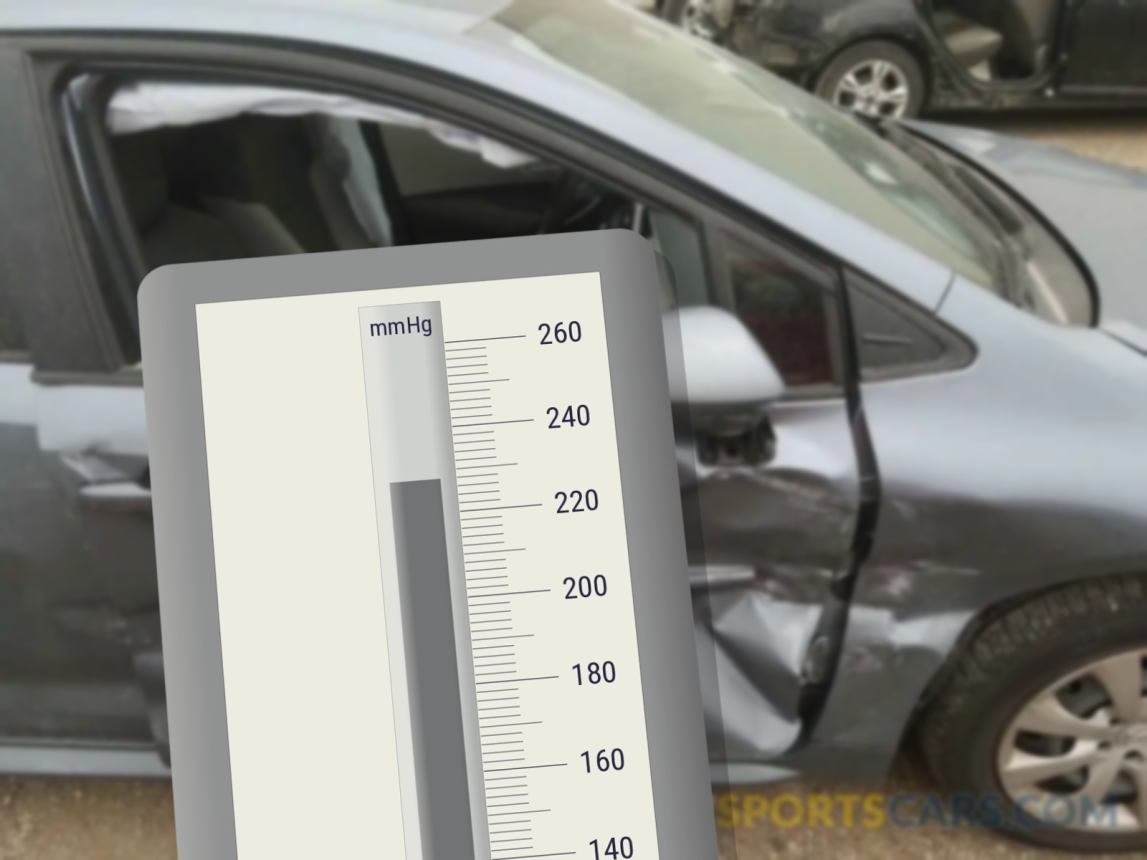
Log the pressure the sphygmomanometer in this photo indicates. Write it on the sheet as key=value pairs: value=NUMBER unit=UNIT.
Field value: value=228 unit=mmHg
